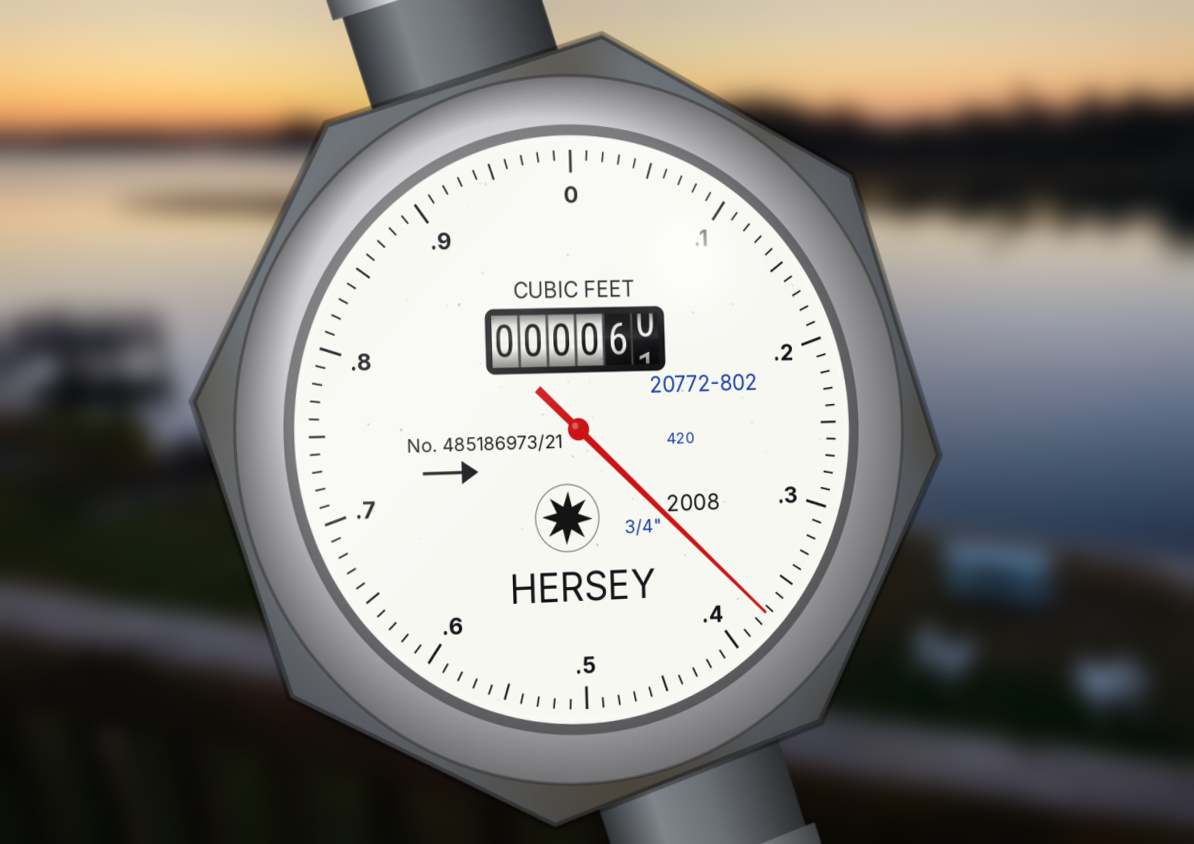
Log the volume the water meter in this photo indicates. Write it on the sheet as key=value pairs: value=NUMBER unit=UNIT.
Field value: value=60.37 unit=ft³
